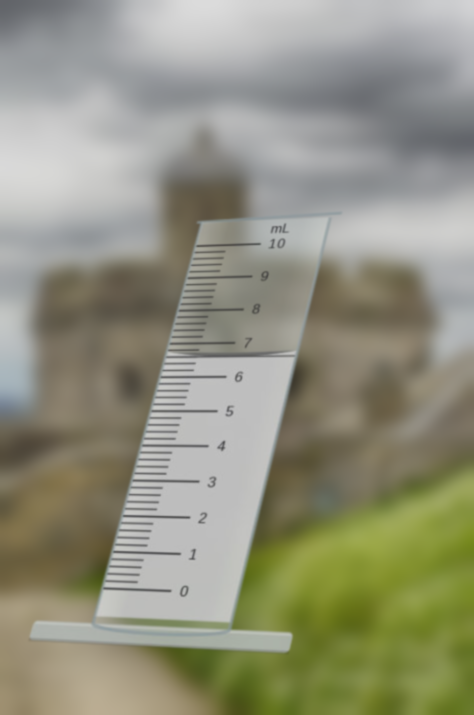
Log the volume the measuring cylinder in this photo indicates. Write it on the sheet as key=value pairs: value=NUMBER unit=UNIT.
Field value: value=6.6 unit=mL
